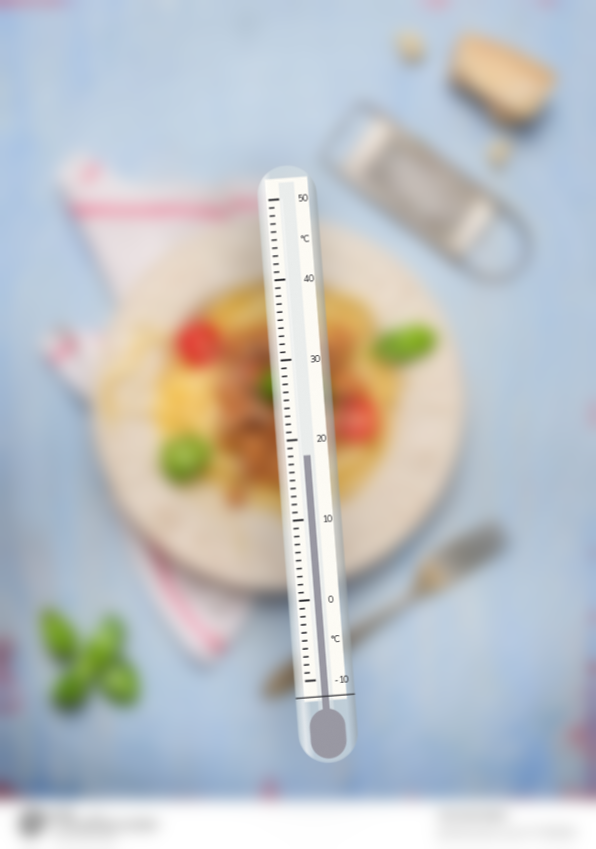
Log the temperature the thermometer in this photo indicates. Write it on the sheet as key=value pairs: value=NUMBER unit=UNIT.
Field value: value=18 unit=°C
